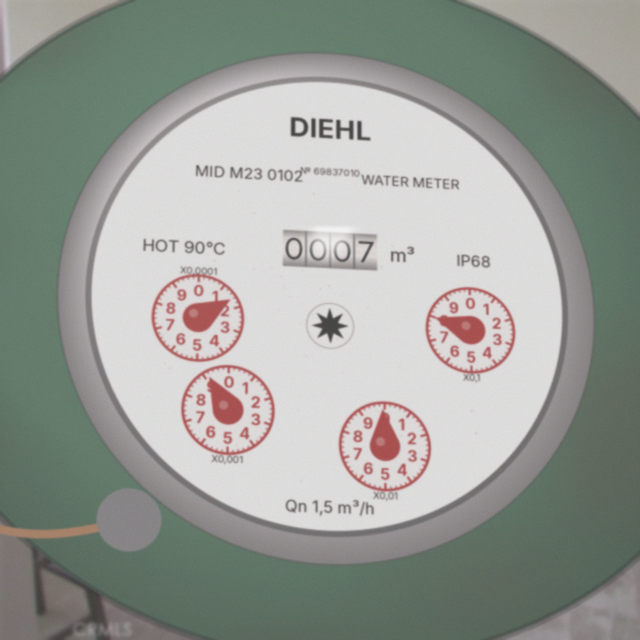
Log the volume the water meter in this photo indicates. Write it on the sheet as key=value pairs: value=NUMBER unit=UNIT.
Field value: value=7.7991 unit=m³
